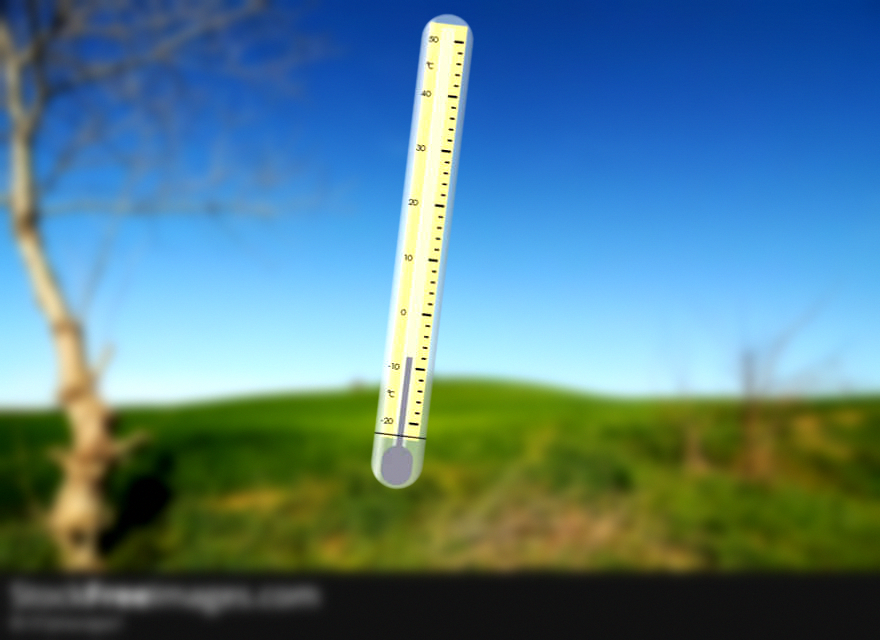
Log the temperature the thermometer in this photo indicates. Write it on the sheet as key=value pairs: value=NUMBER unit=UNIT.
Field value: value=-8 unit=°C
